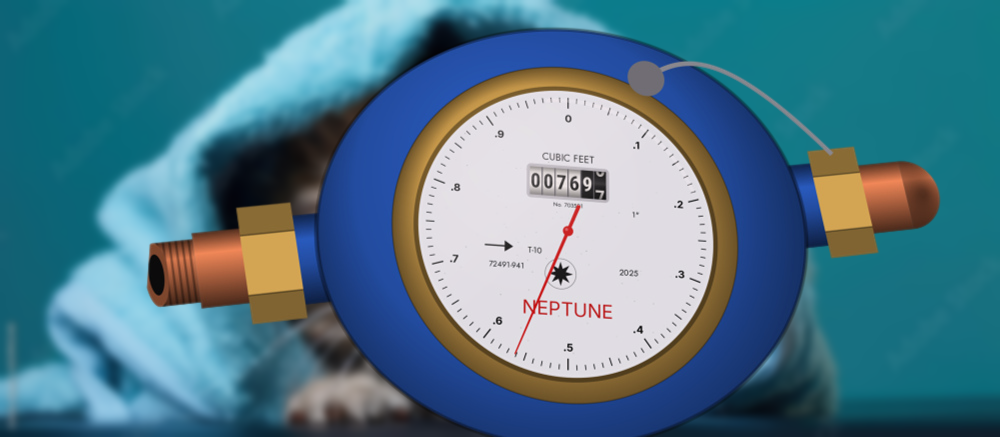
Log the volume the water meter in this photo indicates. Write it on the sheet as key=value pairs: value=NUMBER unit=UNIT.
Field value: value=7696.56 unit=ft³
